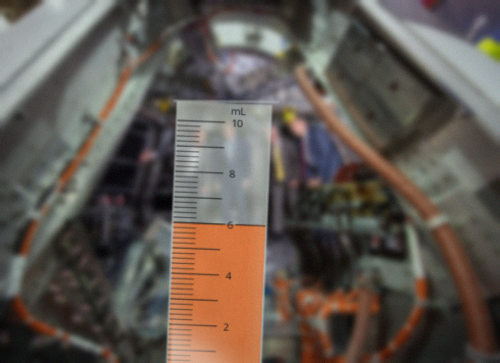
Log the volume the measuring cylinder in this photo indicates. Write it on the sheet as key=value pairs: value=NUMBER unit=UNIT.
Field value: value=6 unit=mL
